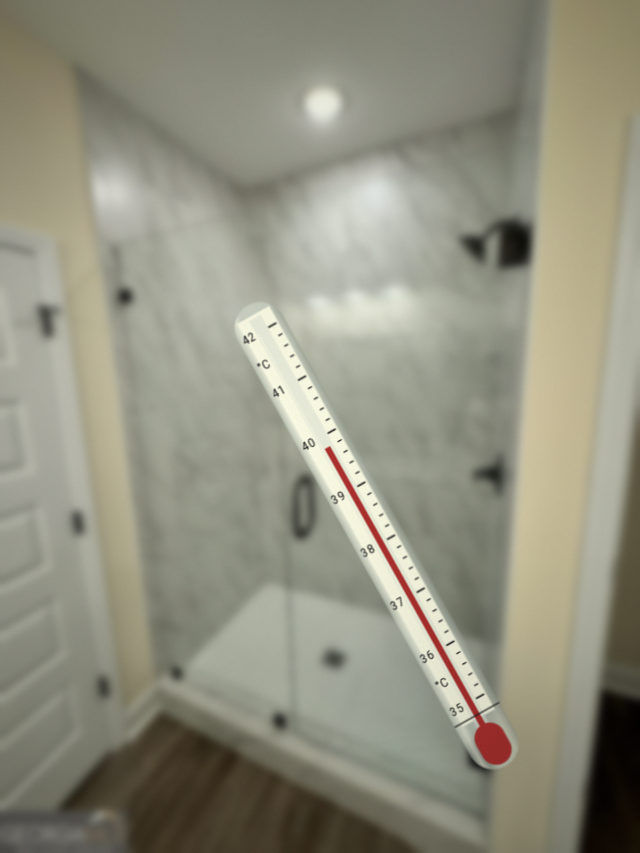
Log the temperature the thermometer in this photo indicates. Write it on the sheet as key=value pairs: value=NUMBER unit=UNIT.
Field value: value=39.8 unit=°C
